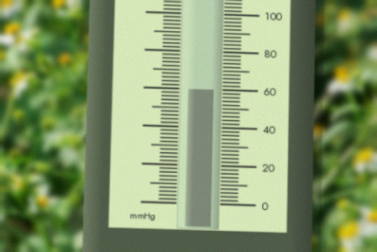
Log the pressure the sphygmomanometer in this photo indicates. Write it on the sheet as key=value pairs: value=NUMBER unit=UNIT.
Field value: value=60 unit=mmHg
